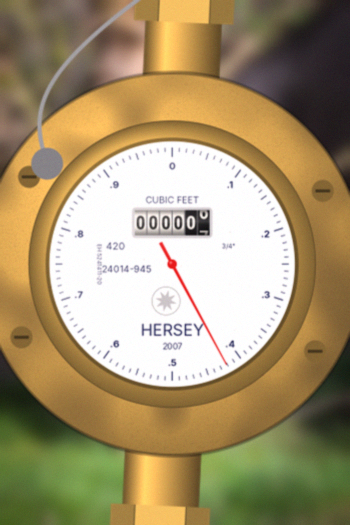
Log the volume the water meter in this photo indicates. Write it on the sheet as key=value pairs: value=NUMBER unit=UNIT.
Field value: value=6.42 unit=ft³
